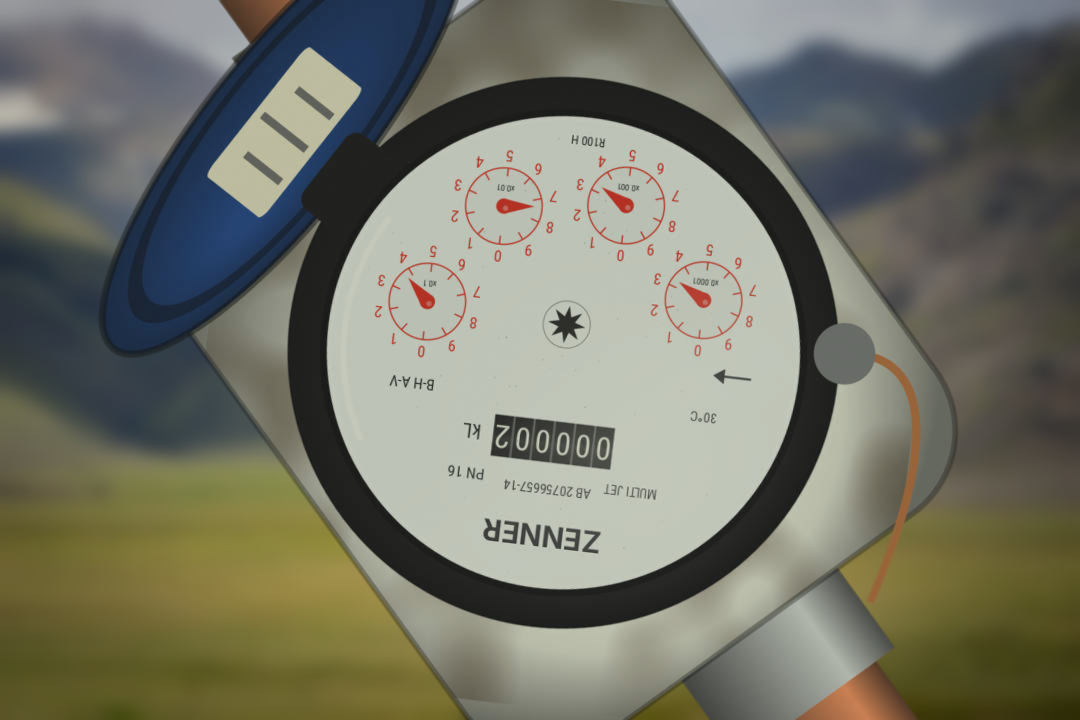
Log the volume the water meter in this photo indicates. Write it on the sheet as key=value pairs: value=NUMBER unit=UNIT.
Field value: value=2.3733 unit=kL
